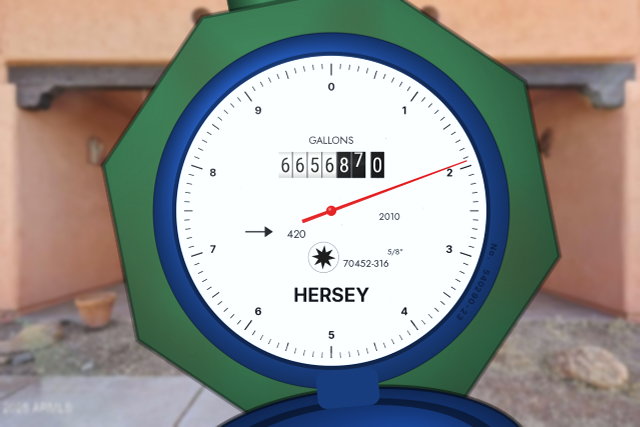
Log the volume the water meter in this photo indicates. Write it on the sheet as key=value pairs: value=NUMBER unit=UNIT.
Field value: value=6656871.9 unit=gal
